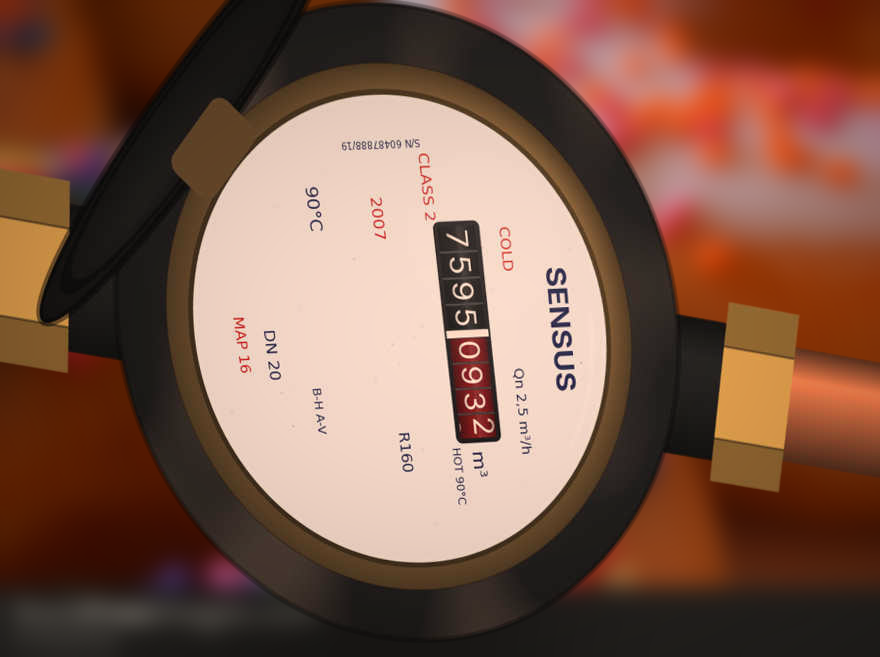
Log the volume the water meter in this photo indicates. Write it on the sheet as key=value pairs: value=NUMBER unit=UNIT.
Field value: value=7595.0932 unit=m³
